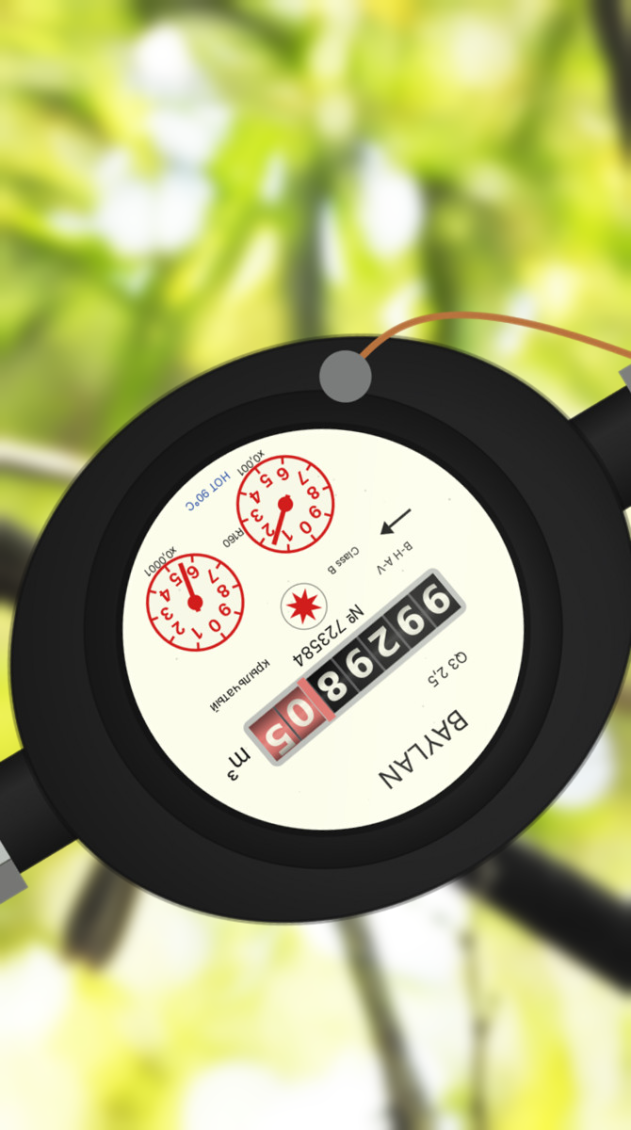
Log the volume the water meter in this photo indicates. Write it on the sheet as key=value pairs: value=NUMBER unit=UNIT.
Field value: value=99298.0515 unit=m³
